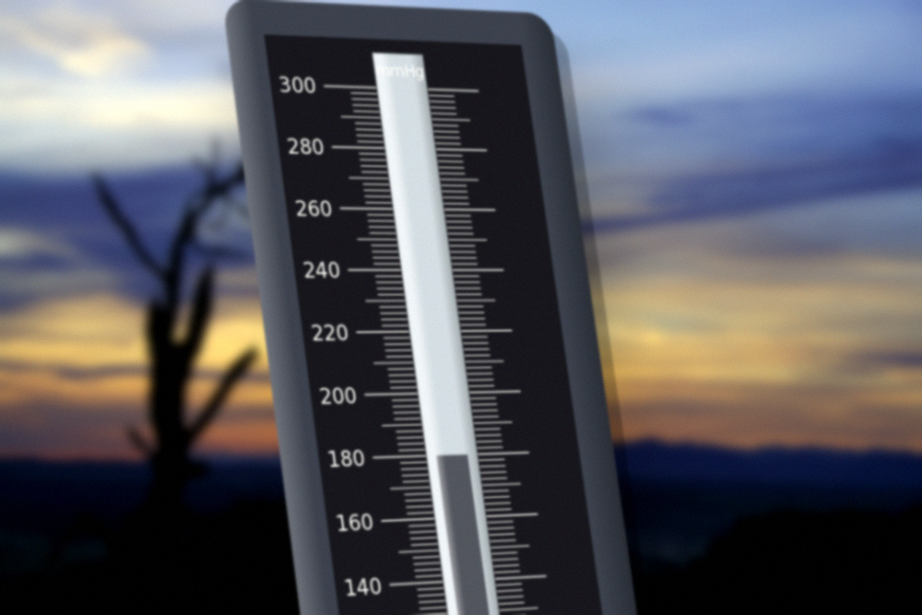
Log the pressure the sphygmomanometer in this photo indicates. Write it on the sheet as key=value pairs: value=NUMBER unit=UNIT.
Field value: value=180 unit=mmHg
